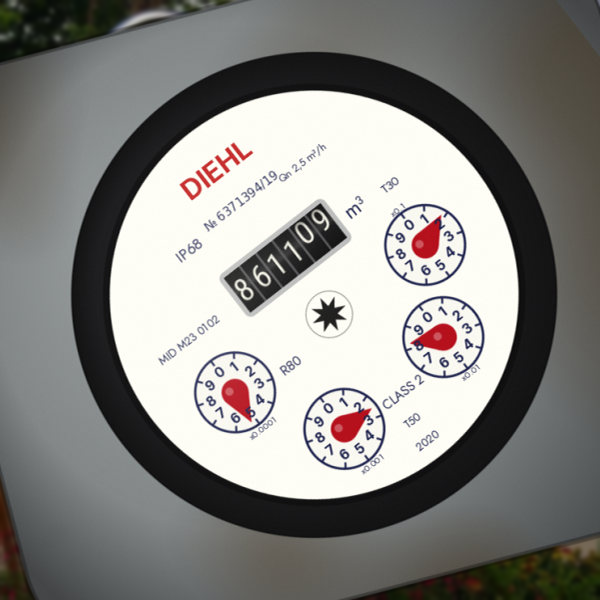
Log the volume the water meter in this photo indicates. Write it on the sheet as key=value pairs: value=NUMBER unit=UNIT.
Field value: value=861109.1825 unit=m³
